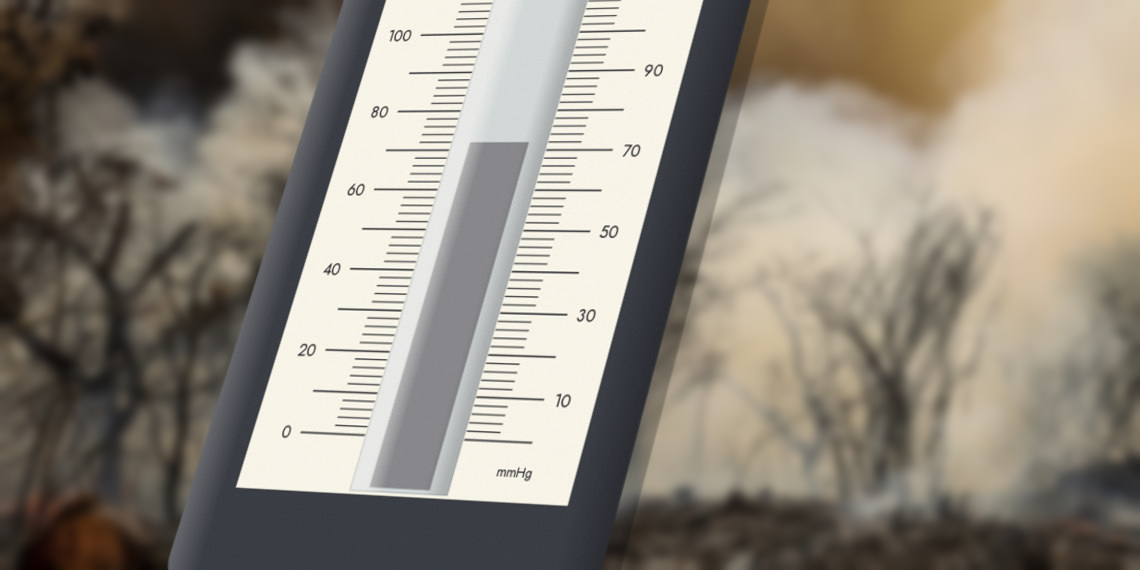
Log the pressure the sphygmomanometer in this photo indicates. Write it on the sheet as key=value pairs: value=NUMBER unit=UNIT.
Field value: value=72 unit=mmHg
